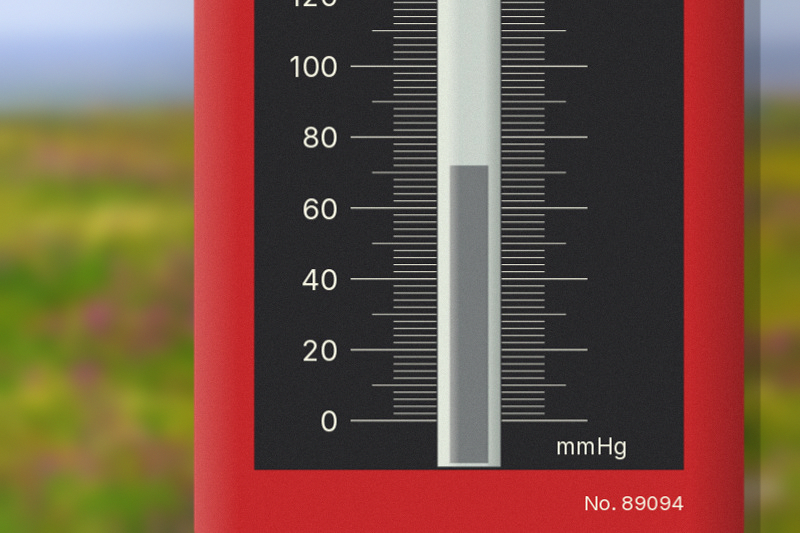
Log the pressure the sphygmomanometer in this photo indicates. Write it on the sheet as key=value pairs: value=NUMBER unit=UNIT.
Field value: value=72 unit=mmHg
